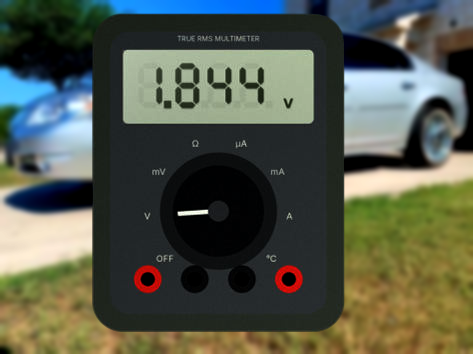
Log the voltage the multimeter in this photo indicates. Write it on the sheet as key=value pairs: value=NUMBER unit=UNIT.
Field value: value=1.844 unit=V
